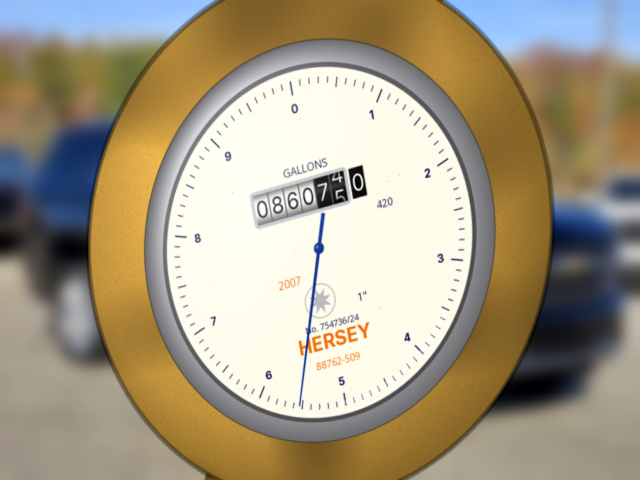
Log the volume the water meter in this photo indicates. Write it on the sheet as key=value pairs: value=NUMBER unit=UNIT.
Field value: value=860745.5 unit=gal
